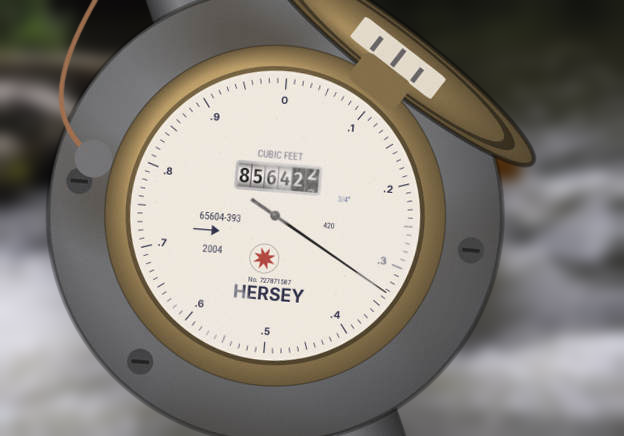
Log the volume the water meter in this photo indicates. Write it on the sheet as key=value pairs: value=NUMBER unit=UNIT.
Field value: value=856422.33 unit=ft³
